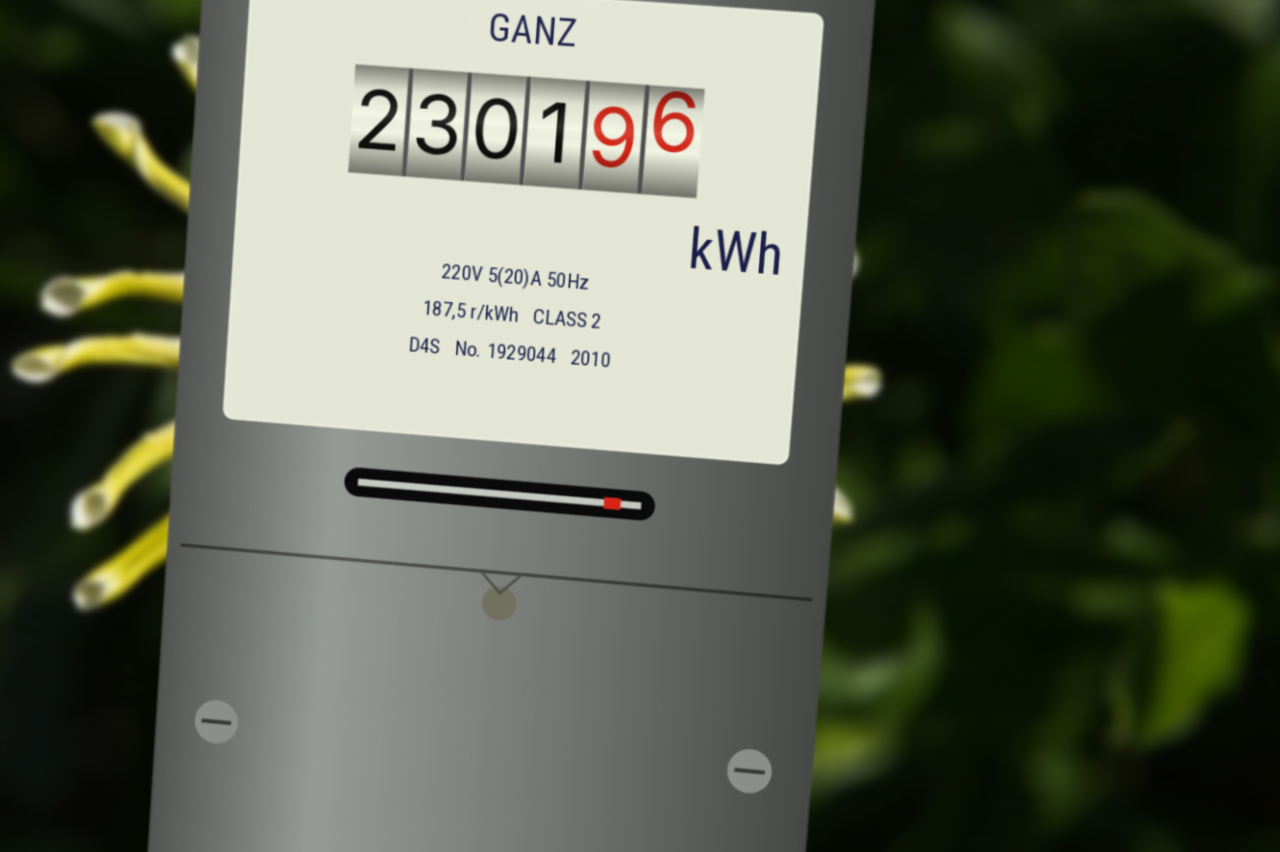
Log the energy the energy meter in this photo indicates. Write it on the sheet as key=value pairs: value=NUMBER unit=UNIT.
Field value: value=2301.96 unit=kWh
